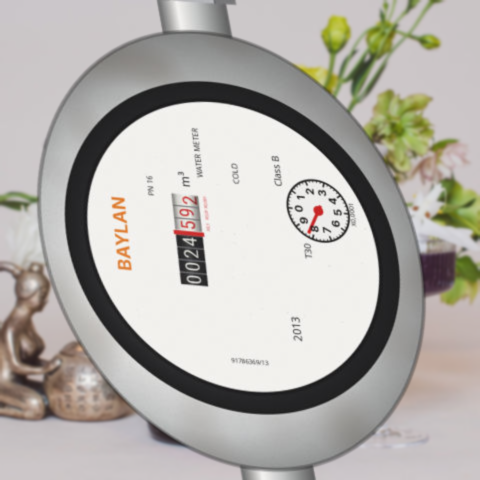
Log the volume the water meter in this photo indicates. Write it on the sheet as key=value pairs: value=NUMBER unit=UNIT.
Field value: value=24.5918 unit=m³
